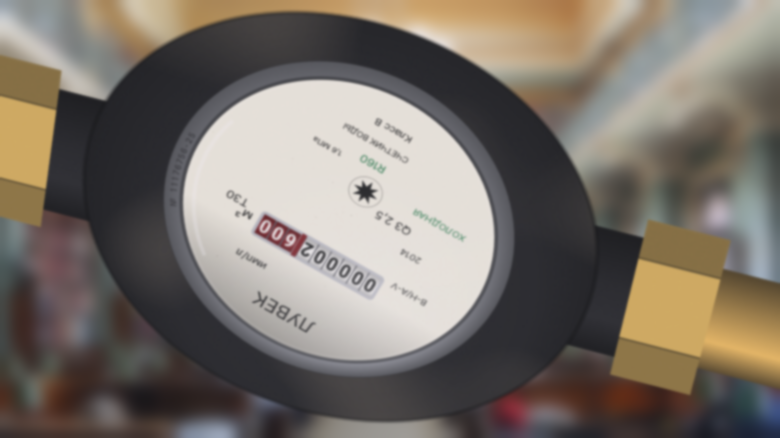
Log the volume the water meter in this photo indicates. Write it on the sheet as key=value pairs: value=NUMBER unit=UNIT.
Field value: value=2.600 unit=m³
